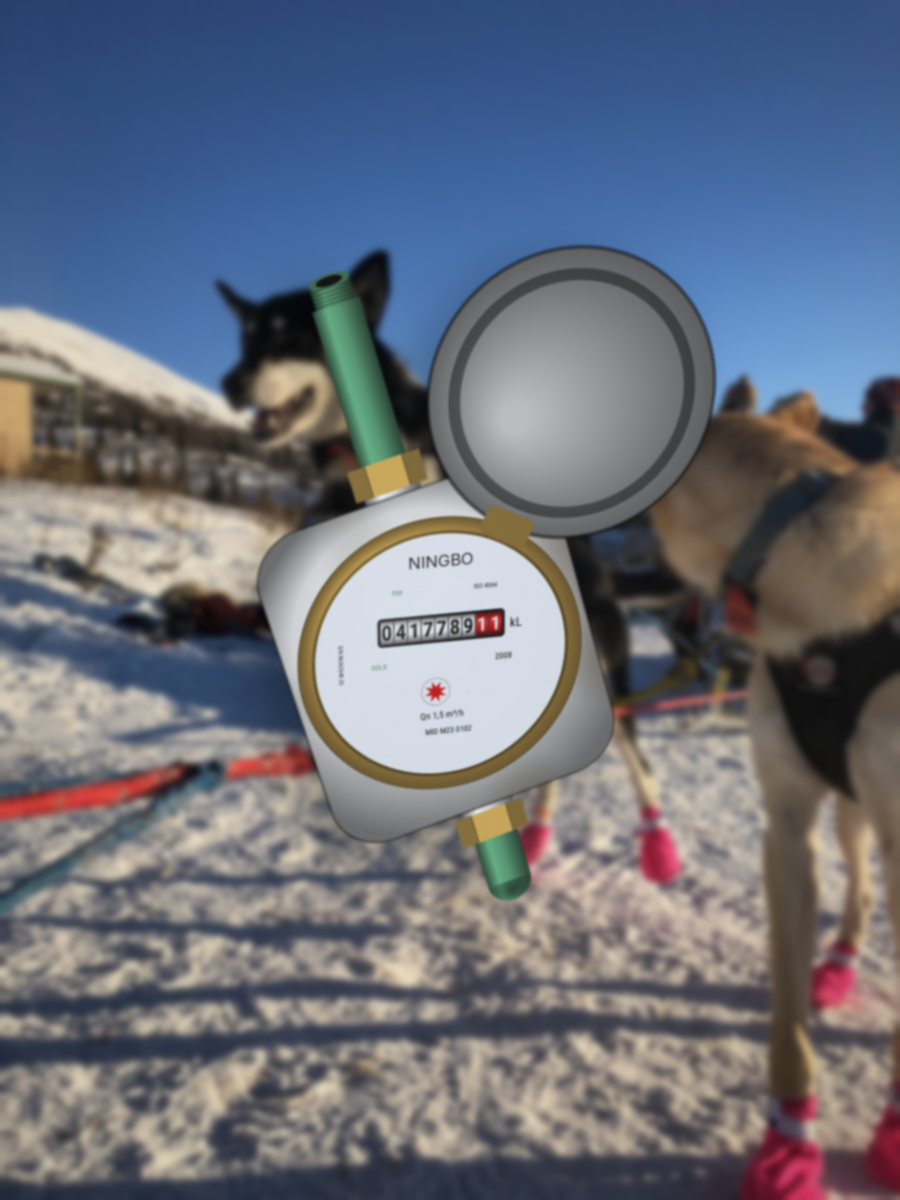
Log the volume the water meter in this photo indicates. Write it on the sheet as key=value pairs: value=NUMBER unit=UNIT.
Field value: value=417789.11 unit=kL
